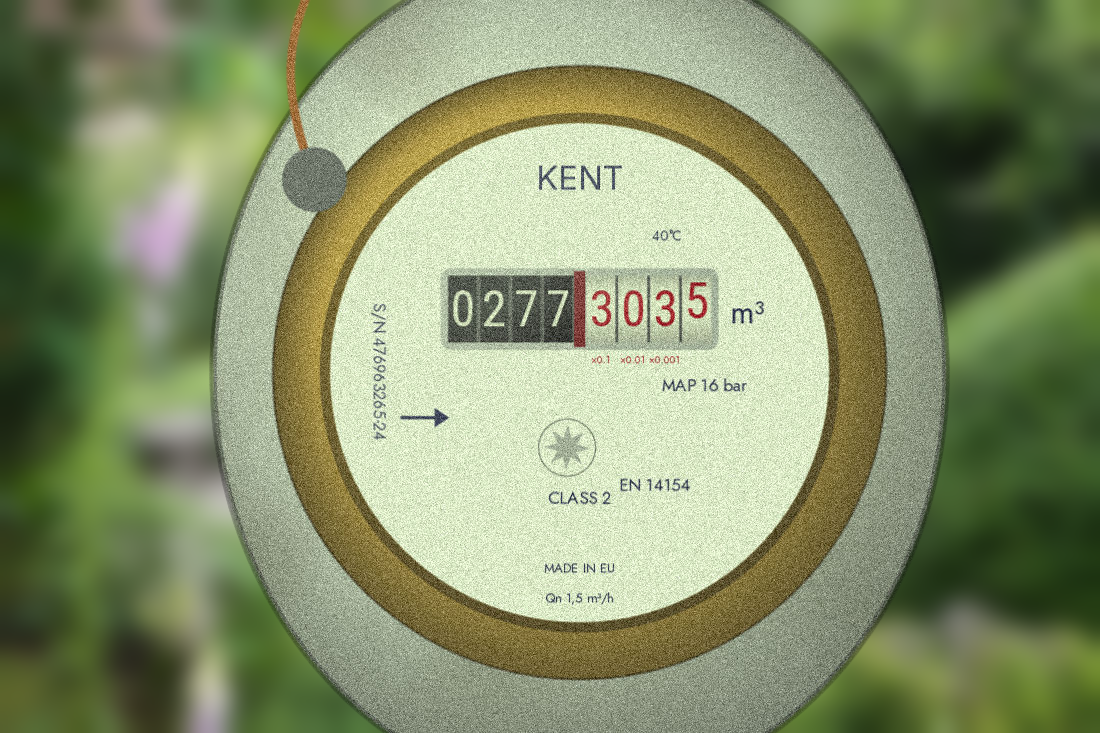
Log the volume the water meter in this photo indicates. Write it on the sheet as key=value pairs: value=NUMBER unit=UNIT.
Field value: value=277.3035 unit=m³
